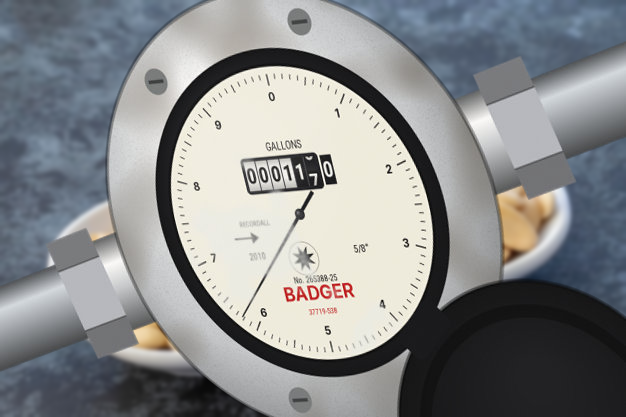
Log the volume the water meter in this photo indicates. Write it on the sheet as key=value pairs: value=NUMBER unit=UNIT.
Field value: value=1166.2 unit=gal
